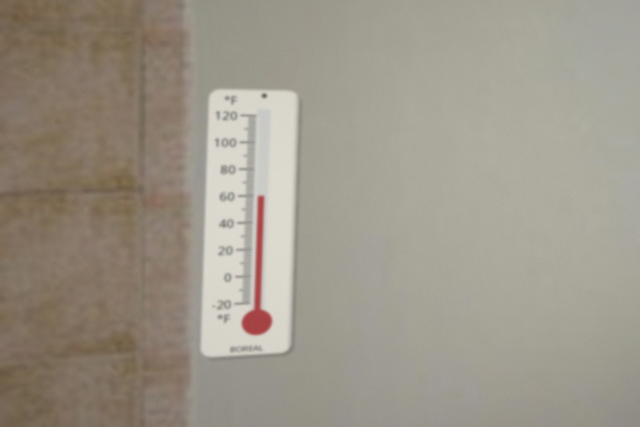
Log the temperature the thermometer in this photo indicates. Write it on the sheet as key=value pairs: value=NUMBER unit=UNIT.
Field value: value=60 unit=°F
